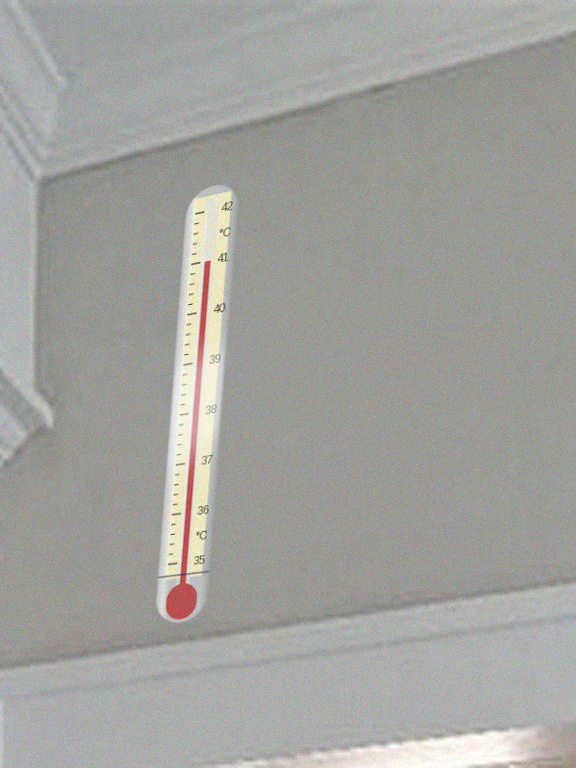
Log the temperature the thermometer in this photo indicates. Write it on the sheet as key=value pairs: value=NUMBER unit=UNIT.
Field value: value=41 unit=°C
